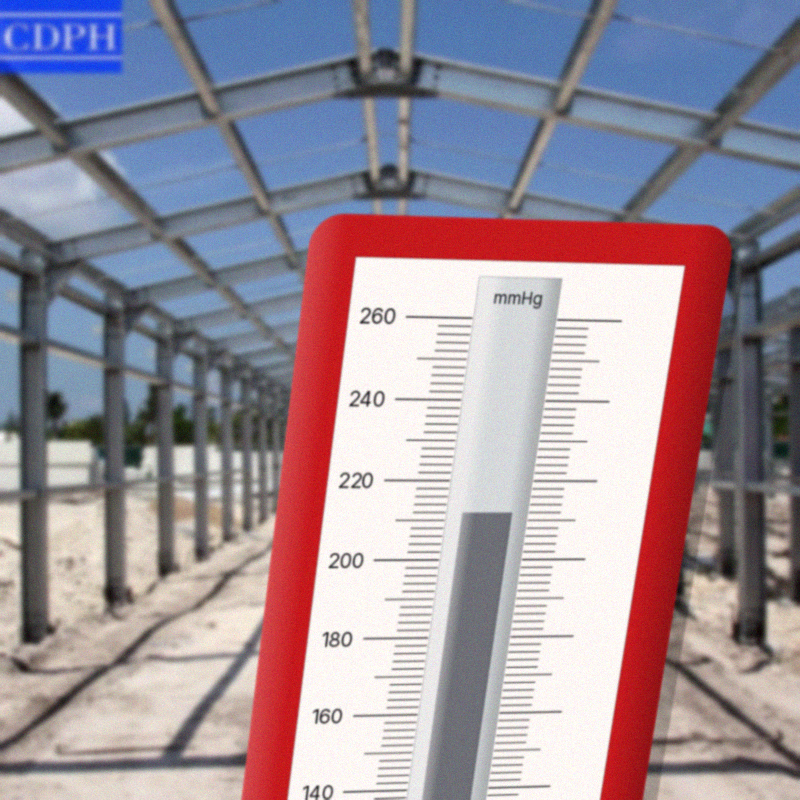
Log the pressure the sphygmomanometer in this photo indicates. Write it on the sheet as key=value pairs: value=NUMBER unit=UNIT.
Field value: value=212 unit=mmHg
